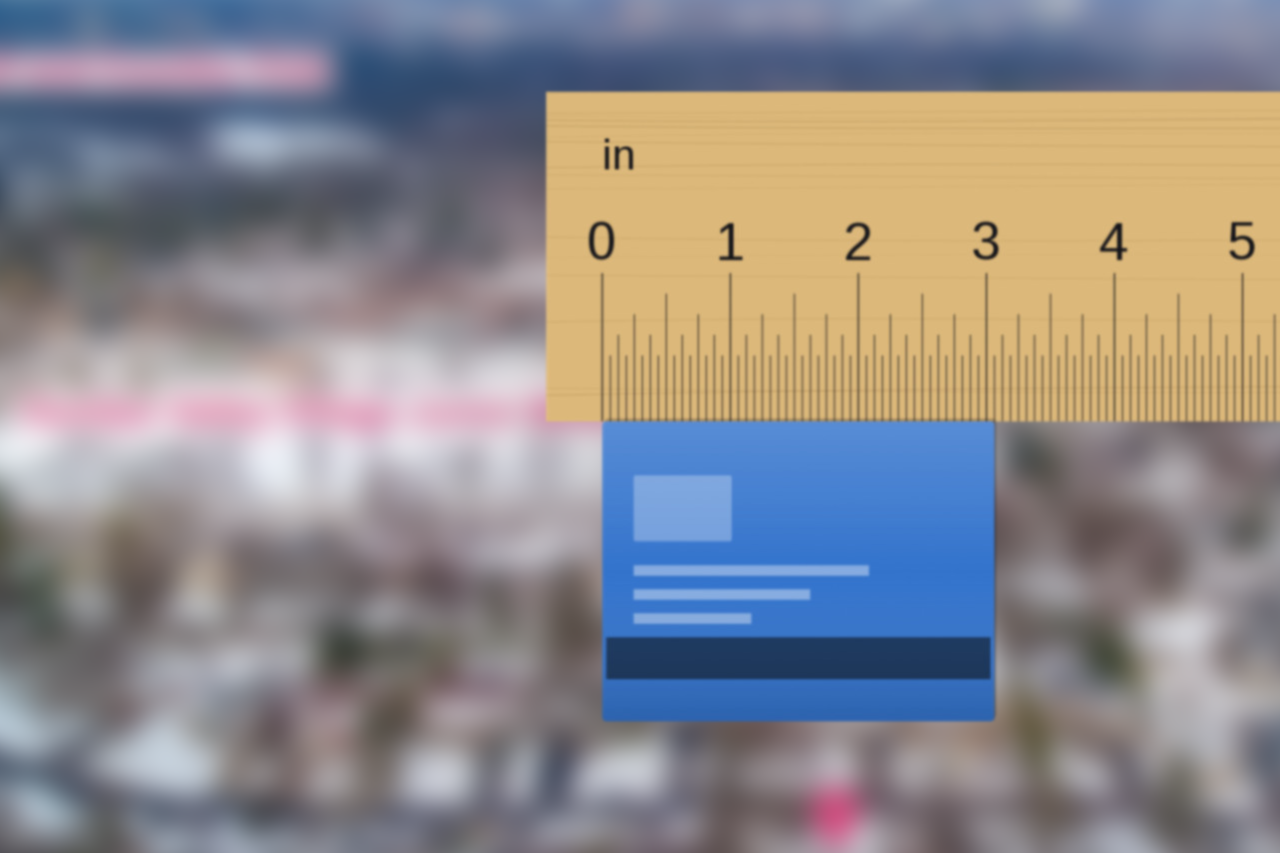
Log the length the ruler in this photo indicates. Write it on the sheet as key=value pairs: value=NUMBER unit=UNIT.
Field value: value=3.0625 unit=in
